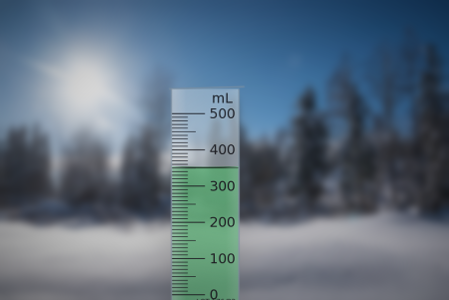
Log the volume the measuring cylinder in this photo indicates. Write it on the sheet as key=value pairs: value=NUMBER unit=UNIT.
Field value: value=350 unit=mL
